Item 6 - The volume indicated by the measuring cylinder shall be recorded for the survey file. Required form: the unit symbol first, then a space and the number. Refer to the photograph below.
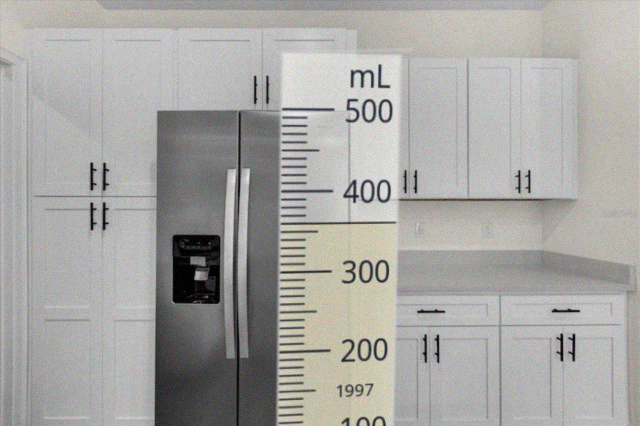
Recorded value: mL 360
